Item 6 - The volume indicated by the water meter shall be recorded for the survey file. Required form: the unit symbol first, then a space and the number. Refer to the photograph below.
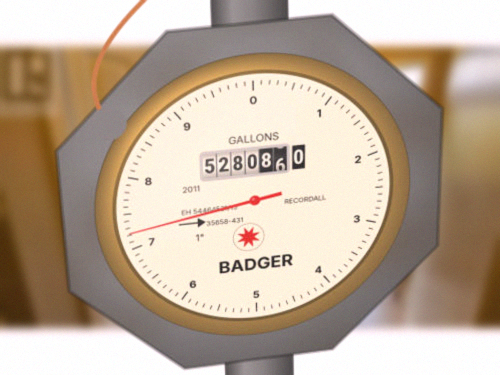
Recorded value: gal 5280857.2
